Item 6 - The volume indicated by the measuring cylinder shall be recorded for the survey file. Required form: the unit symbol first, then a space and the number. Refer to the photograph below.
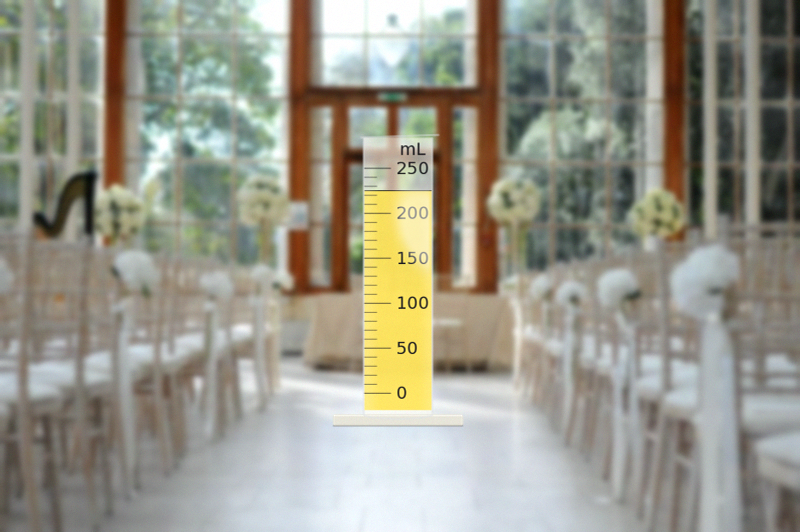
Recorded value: mL 225
